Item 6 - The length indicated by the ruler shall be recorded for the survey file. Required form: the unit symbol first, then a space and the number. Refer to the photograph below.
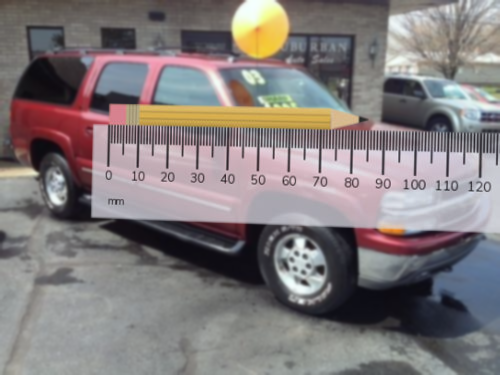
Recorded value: mm 85
